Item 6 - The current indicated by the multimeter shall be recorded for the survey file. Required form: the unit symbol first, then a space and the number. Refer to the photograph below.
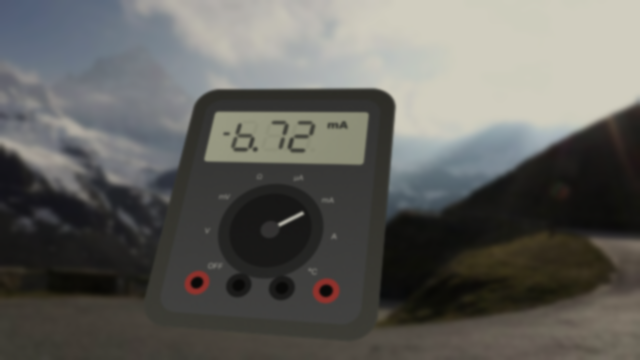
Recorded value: mA -6.72
